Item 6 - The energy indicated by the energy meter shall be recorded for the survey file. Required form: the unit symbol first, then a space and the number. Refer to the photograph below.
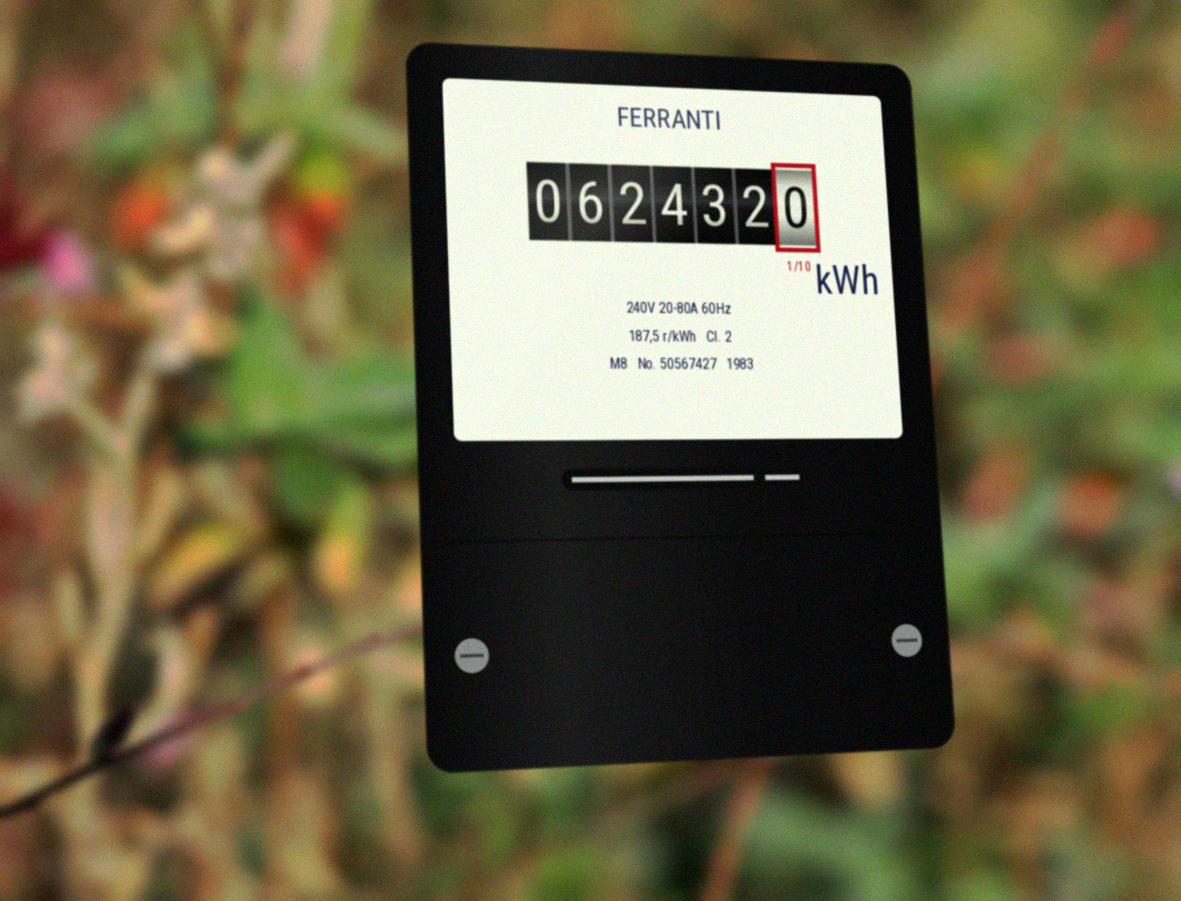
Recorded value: kWh 62432.0
